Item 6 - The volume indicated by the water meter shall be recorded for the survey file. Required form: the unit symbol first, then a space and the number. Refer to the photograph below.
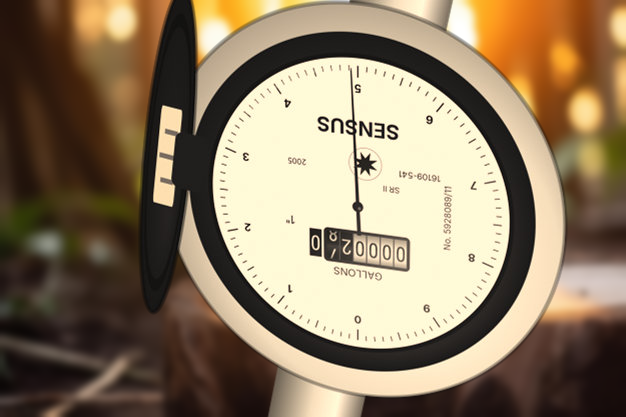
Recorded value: gal 274.9
